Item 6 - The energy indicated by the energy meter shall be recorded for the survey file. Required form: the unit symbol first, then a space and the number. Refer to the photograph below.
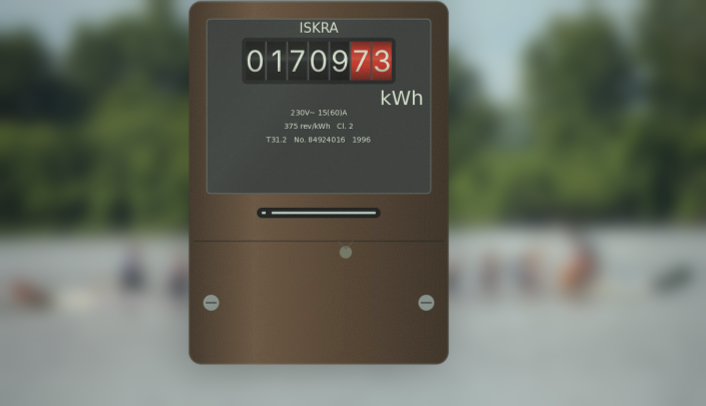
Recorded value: kWh 1709.73
